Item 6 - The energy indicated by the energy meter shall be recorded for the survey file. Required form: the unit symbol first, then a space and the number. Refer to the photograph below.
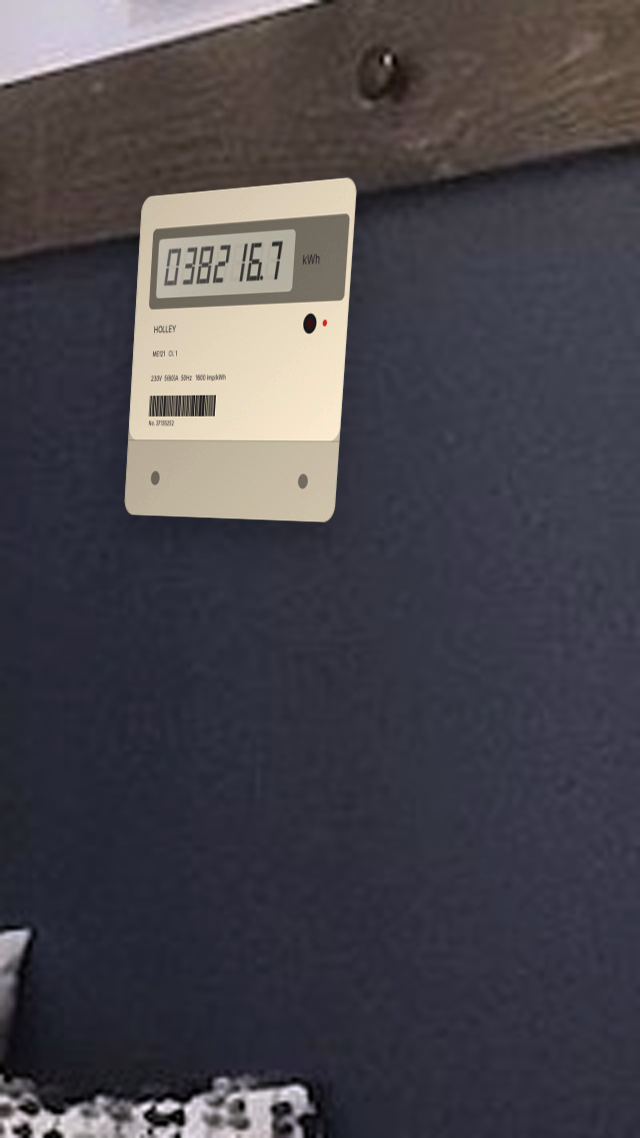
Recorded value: kWh 38216.7
